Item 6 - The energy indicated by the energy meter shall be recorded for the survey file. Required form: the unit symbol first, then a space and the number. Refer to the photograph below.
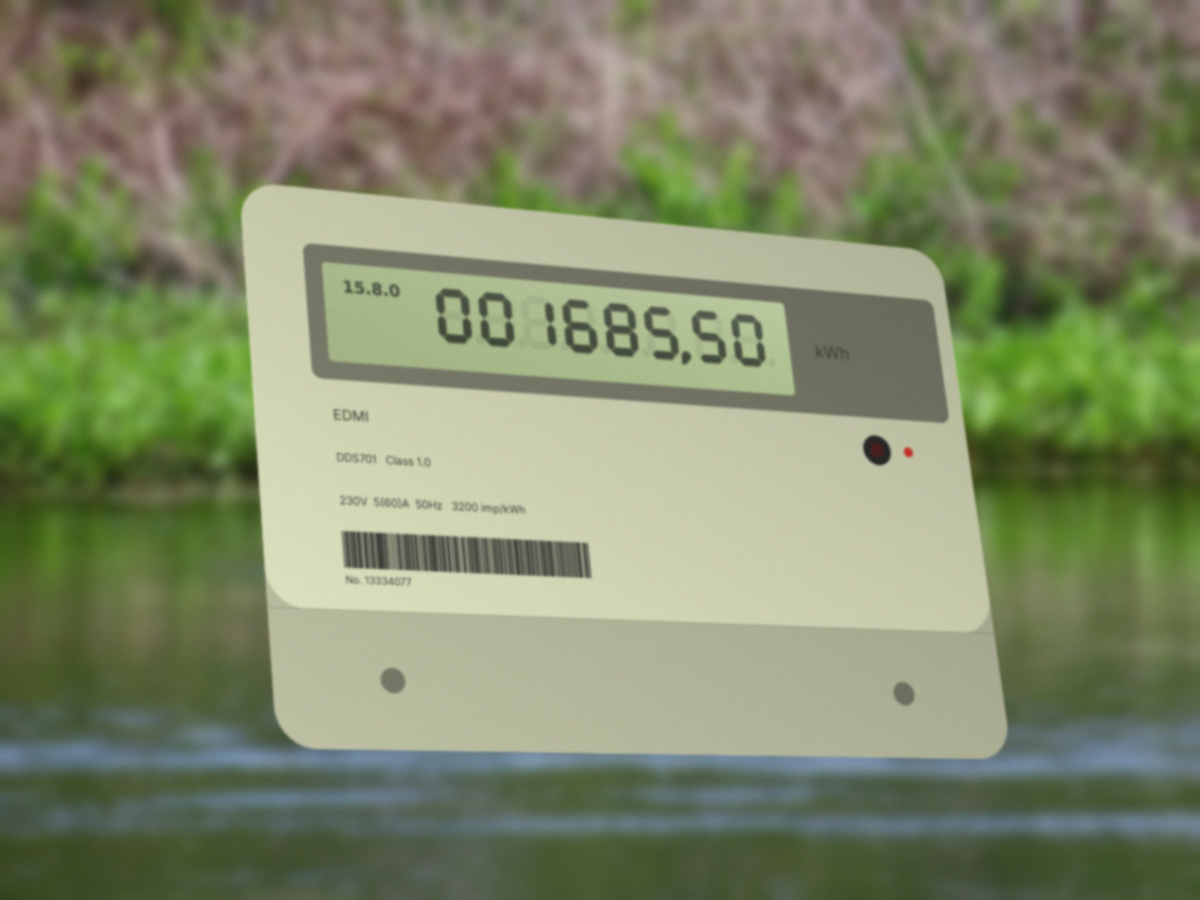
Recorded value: kWh 1685.50
